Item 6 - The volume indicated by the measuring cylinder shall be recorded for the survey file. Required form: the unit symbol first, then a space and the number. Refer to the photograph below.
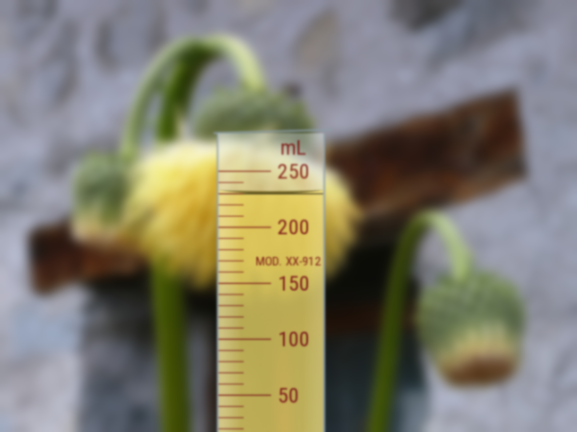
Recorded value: mL 230
